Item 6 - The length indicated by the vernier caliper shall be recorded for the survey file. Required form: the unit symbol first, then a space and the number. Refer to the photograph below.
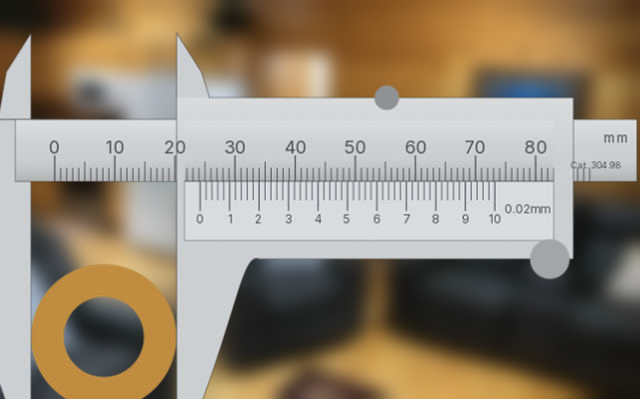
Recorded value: mm 24.2
